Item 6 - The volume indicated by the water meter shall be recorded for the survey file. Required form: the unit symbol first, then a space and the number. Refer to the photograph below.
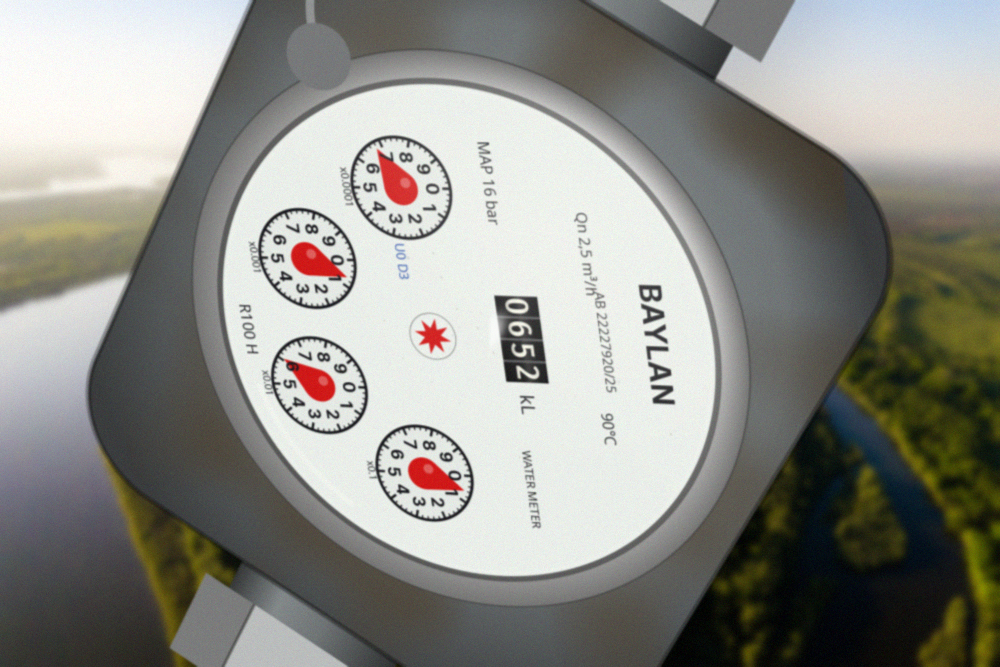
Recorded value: kL 652.0606
